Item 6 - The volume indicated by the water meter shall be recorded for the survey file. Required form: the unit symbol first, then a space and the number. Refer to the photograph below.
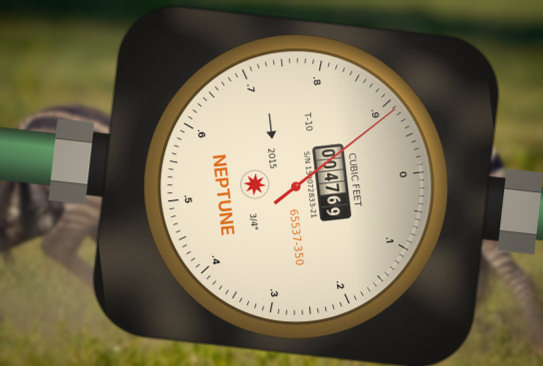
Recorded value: ft³ 4768.91
